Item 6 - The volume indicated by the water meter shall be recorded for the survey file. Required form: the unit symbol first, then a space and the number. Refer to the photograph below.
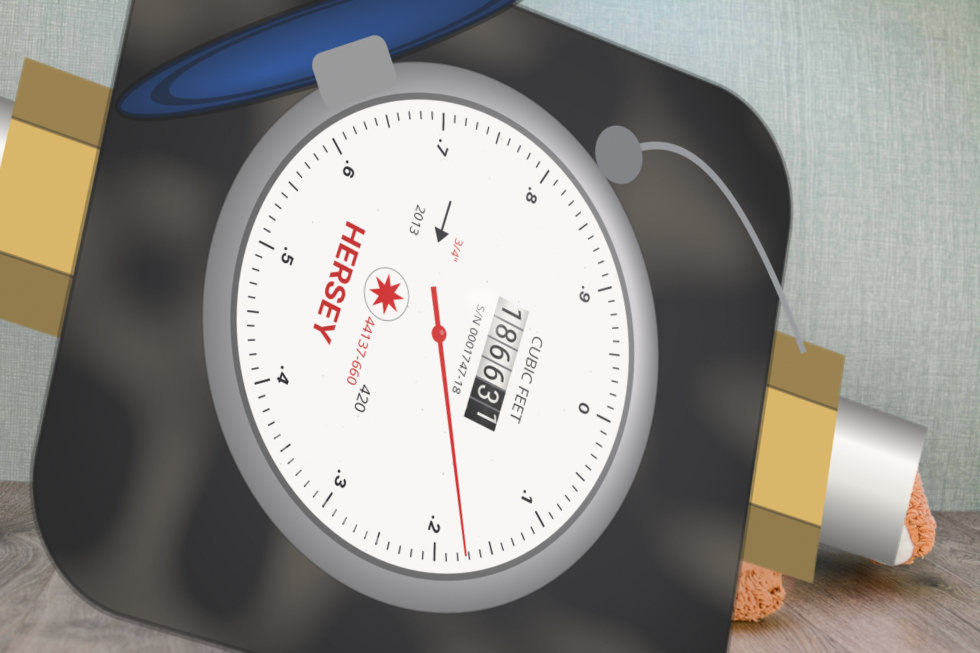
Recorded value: ft³ 186631.17
